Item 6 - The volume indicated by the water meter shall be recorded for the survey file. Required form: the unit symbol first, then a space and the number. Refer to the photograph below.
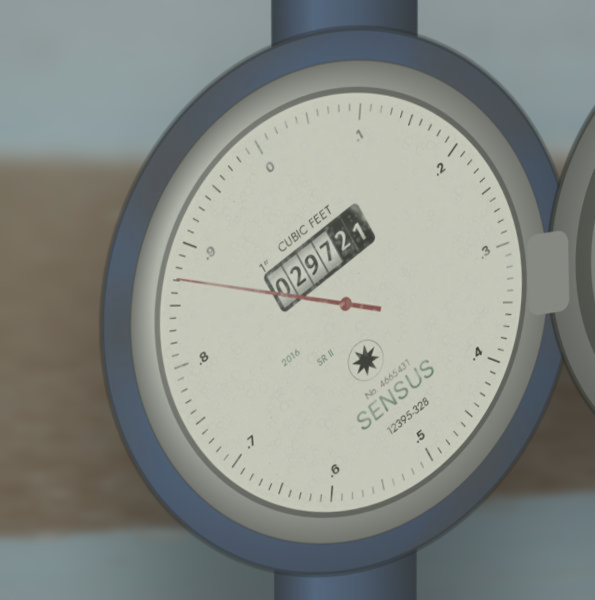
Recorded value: ft³ 29720.87
